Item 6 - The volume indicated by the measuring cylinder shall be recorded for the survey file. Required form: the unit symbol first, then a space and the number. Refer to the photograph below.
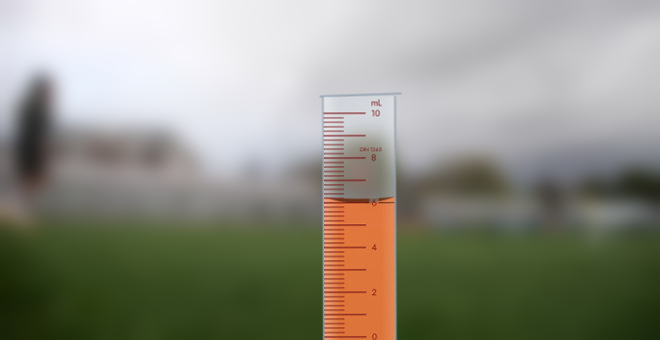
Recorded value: mL 6
